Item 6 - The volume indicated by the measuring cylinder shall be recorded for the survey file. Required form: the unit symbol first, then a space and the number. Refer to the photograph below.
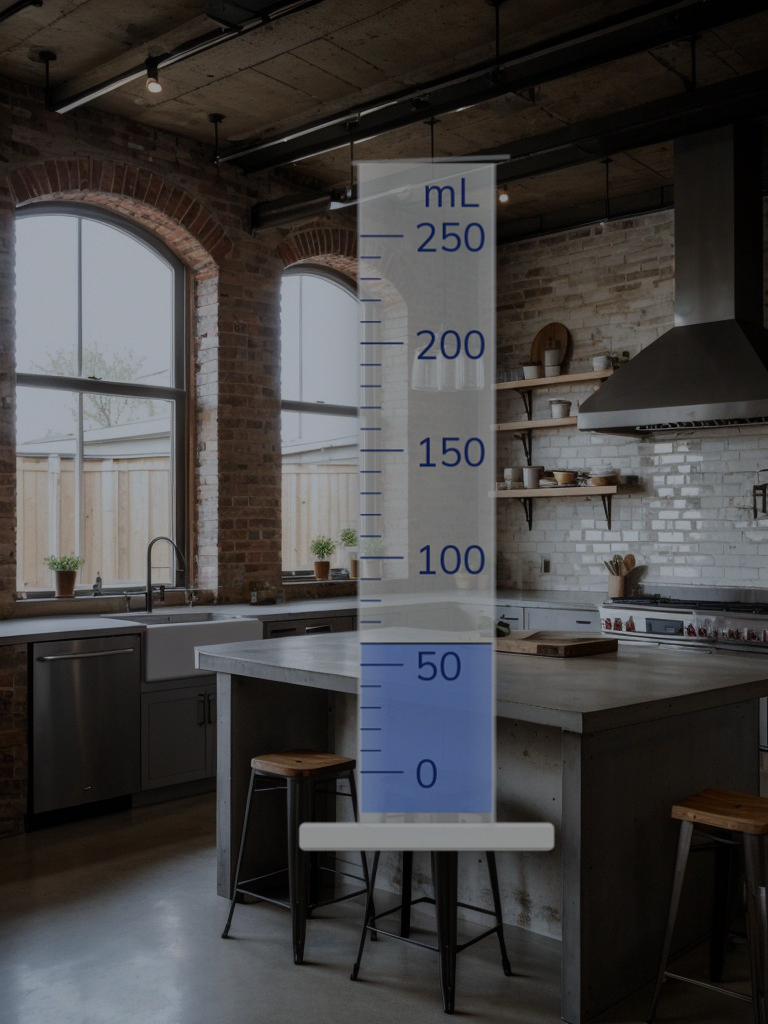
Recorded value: mL 60
